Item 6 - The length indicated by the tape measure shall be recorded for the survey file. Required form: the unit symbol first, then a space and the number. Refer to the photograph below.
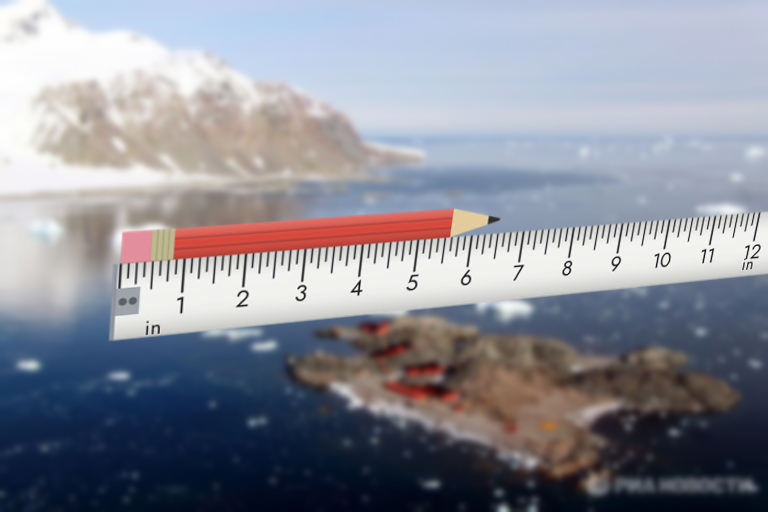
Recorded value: in 6.5
